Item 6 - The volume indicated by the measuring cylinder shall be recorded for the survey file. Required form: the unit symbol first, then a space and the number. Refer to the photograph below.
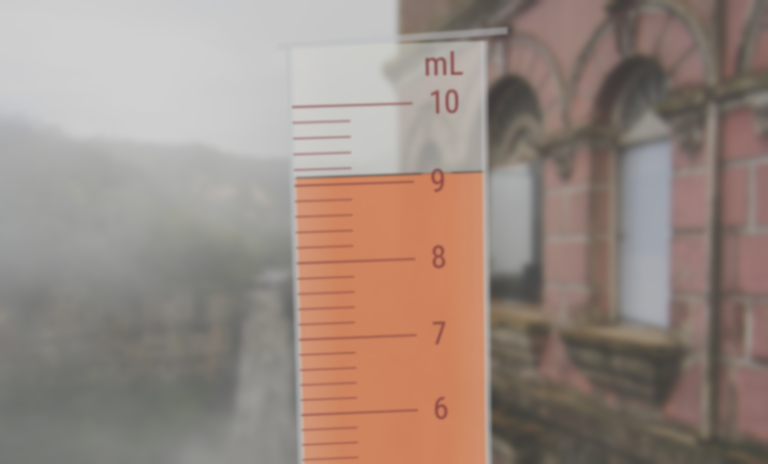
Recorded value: mL 9.1
